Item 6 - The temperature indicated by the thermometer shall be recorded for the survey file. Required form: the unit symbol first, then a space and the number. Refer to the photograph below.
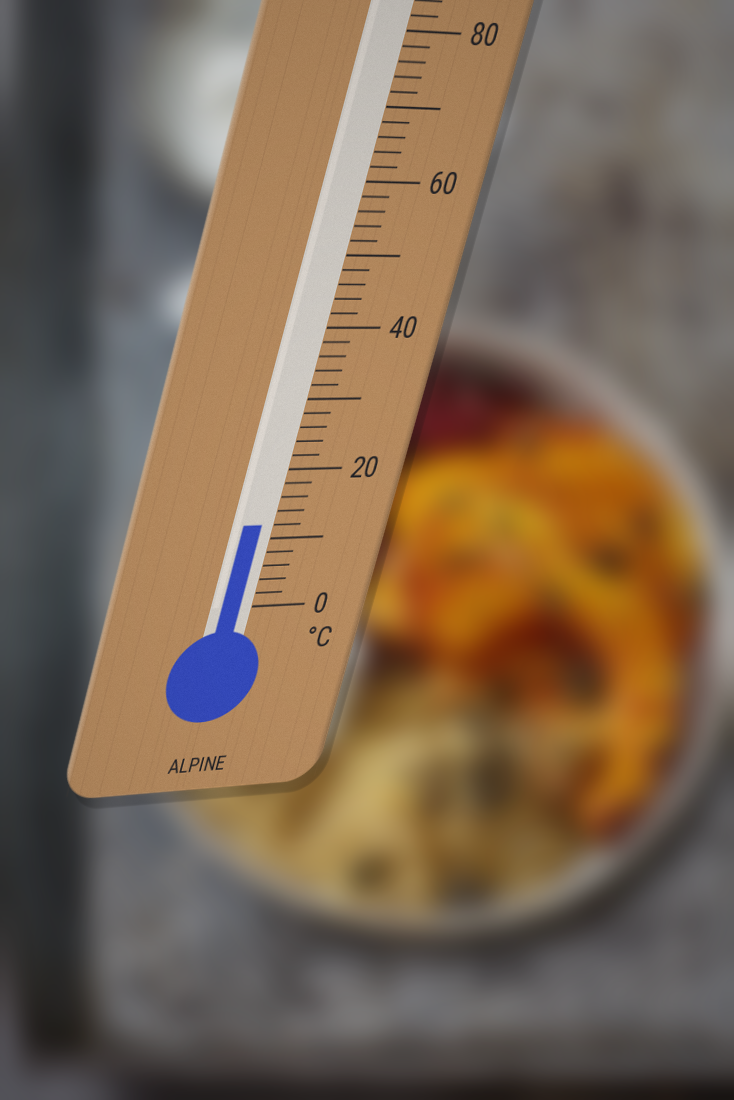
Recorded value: °C 12
